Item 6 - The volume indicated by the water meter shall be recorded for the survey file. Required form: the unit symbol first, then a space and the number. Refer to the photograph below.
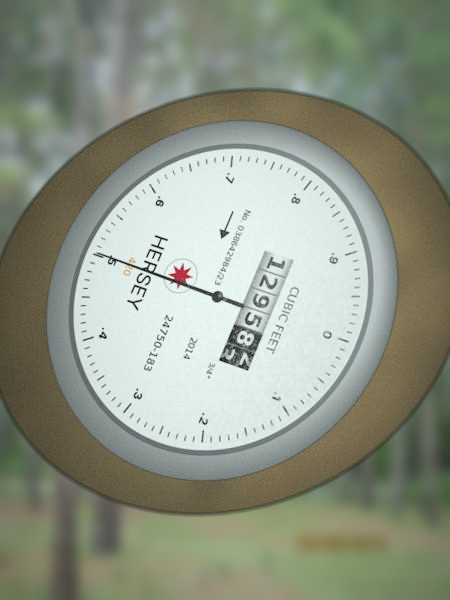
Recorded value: ft³ 129582.50
